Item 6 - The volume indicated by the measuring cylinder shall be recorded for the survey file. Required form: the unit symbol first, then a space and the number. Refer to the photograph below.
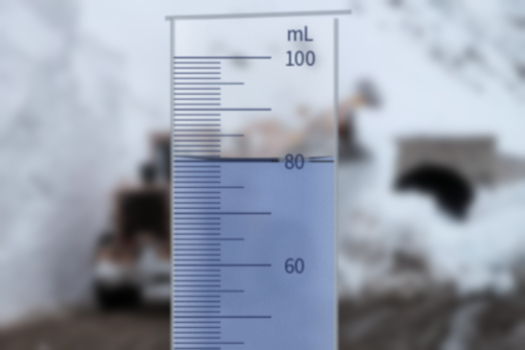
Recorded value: mL 80
